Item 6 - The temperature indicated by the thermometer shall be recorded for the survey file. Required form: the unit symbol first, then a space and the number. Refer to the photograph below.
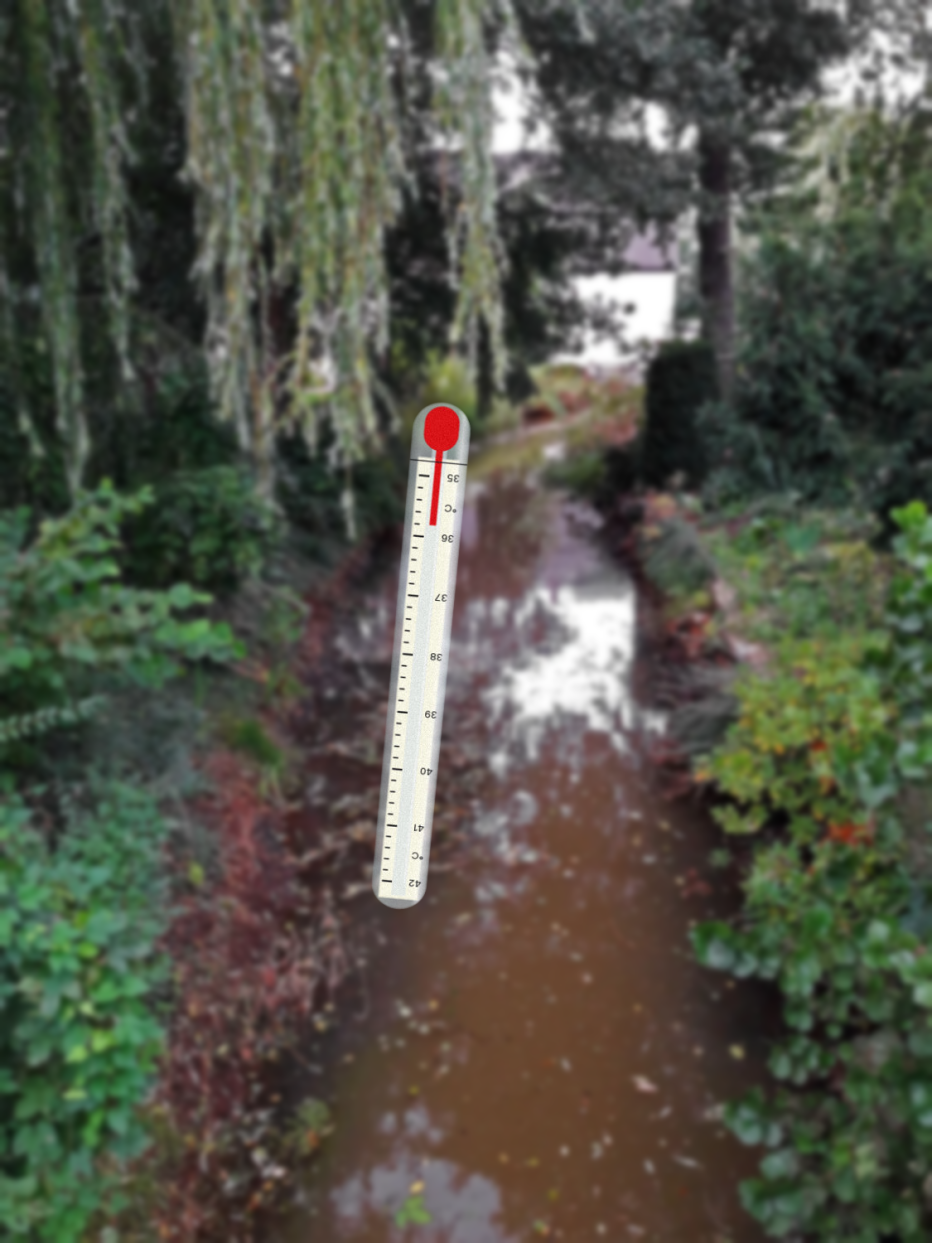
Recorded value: °C 35.8
